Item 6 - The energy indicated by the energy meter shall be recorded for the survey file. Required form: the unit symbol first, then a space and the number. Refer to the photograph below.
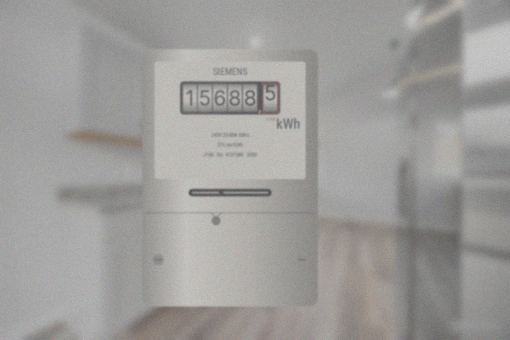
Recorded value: kWh 15688.5
